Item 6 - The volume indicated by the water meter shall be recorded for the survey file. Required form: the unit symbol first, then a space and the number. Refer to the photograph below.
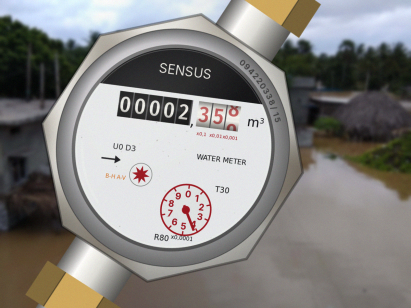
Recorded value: m³ 2.3584
